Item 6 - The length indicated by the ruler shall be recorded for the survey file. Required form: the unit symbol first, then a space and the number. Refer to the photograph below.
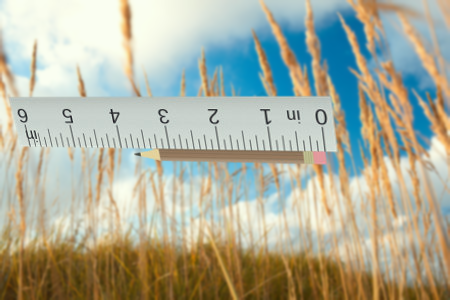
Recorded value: in 3.75
